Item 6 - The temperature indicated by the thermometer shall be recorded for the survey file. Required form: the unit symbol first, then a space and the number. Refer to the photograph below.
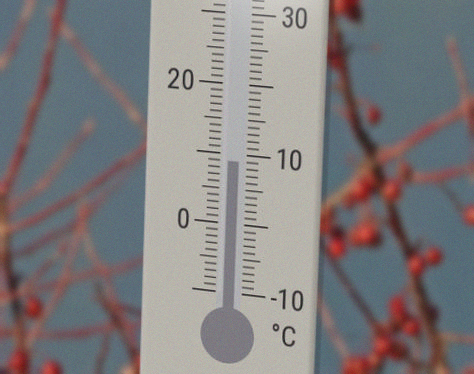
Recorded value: °C 9
